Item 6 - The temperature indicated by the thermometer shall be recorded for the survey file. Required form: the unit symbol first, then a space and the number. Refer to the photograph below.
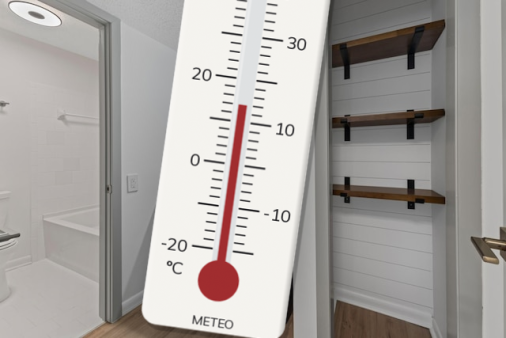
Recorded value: °C 14
